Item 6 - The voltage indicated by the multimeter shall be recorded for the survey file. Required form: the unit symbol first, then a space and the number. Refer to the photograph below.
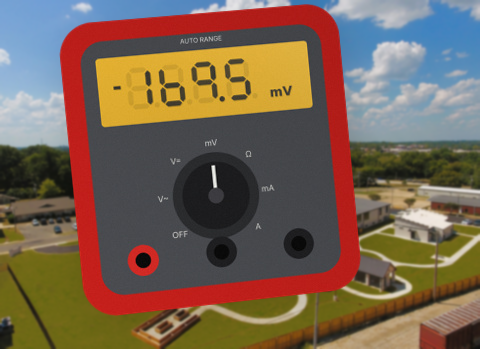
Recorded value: mV -169.5
